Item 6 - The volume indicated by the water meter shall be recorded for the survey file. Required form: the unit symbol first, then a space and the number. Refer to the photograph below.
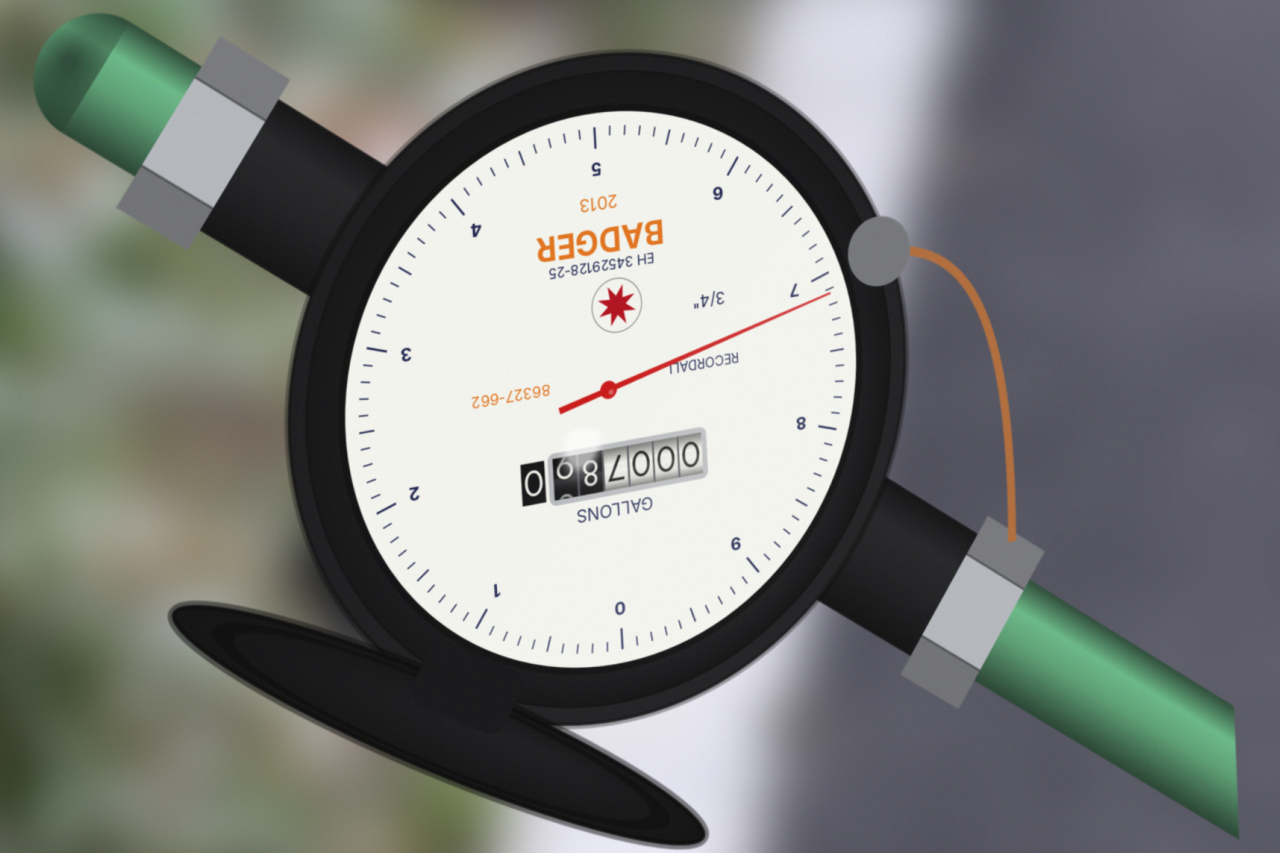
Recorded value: gal 7887.1
